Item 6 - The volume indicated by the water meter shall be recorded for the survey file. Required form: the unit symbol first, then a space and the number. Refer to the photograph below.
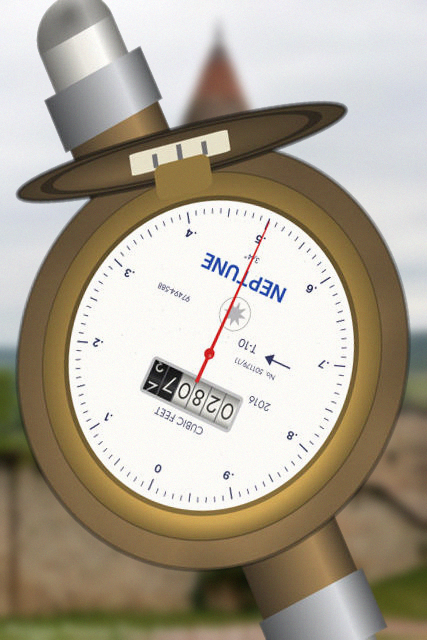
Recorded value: ft³ 28072.50
